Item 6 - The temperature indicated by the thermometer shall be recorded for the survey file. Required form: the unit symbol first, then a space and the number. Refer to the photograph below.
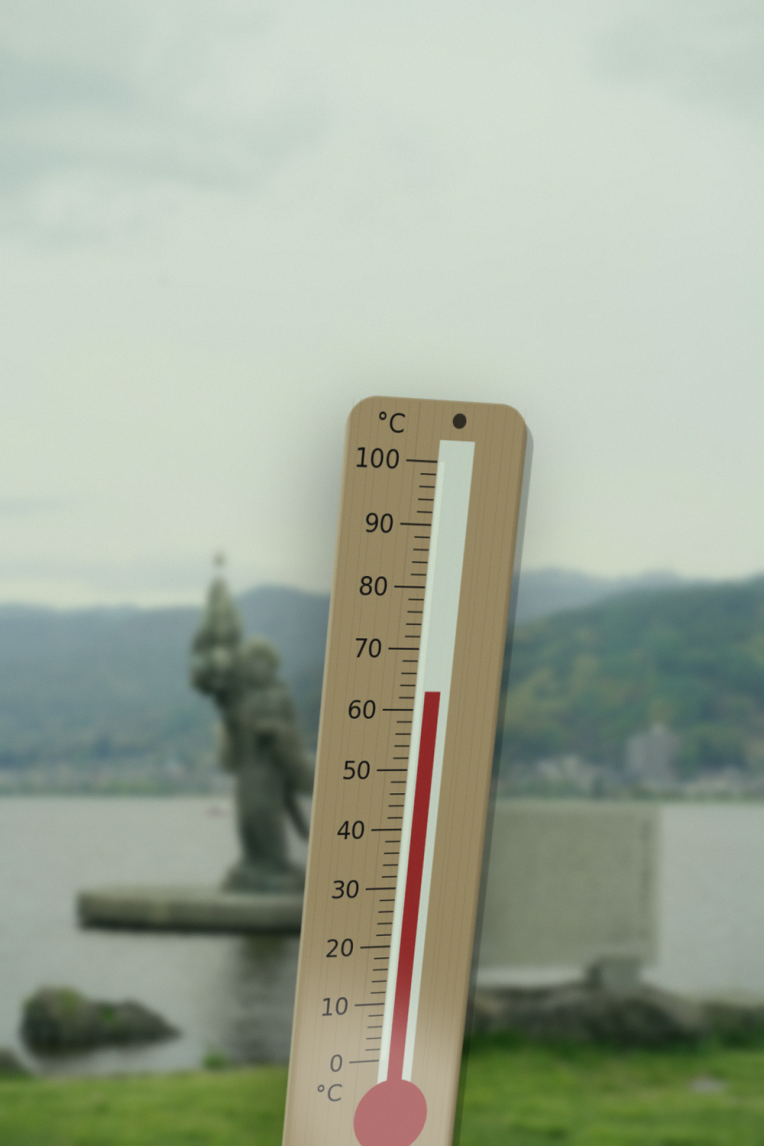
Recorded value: °C 63
